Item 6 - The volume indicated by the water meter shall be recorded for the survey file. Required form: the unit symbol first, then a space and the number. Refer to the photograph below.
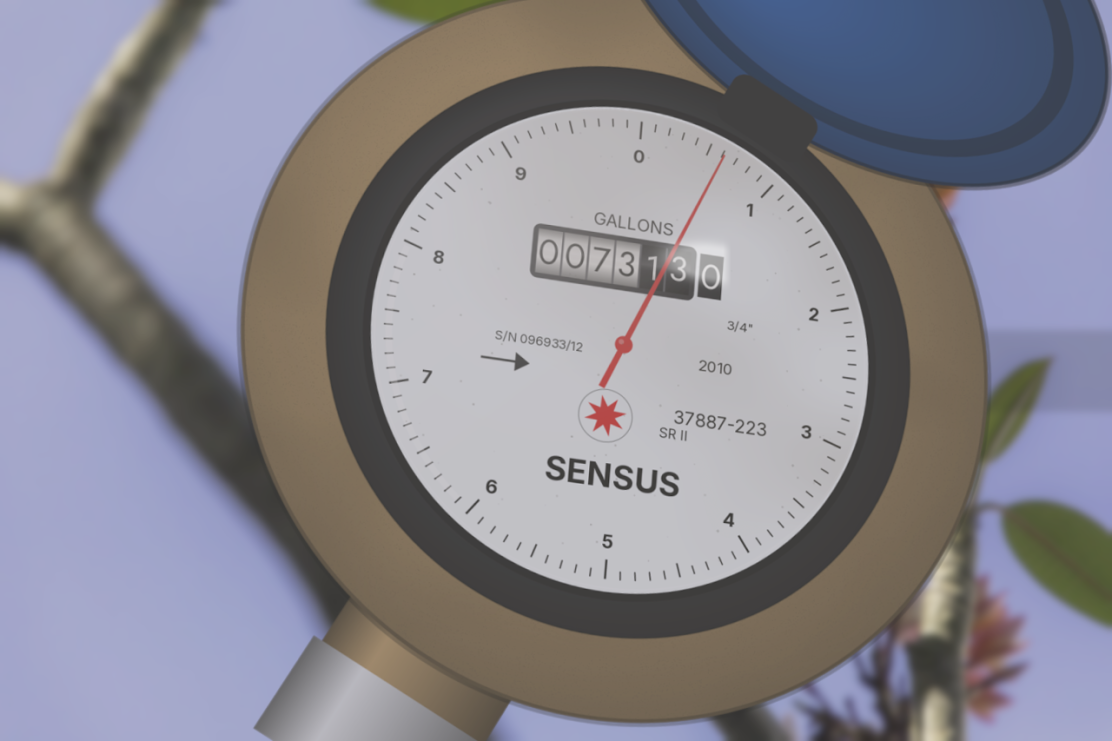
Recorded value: gal 73130.6
